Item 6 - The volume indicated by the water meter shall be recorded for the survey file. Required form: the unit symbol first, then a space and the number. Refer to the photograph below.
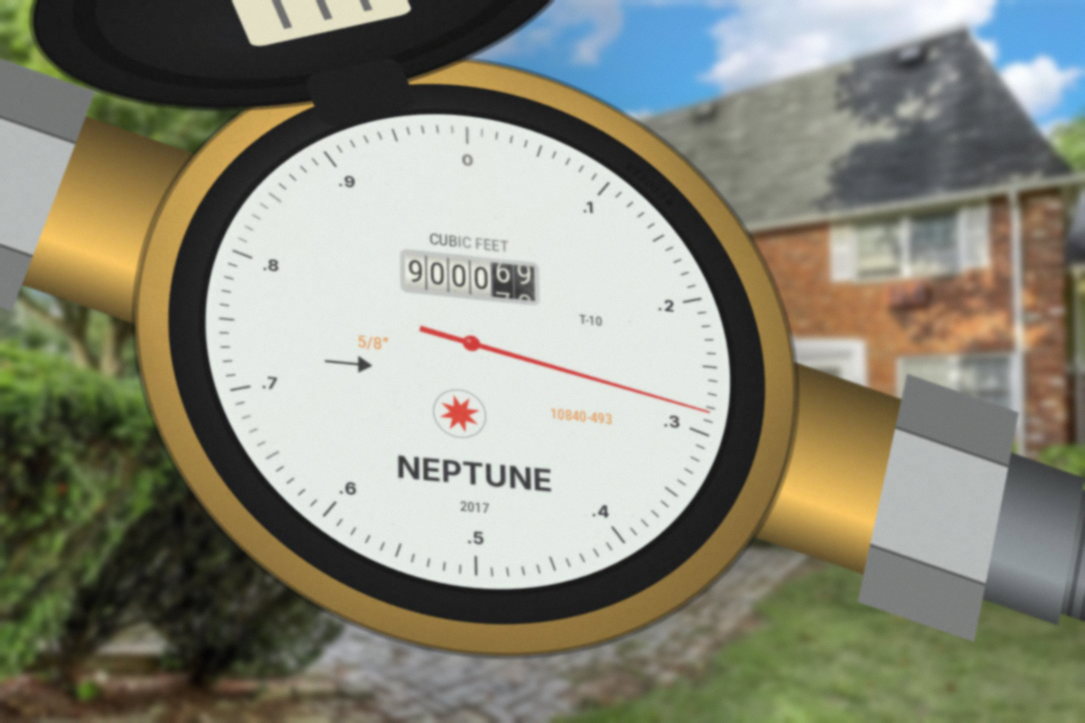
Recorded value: ft³ 900069.28
